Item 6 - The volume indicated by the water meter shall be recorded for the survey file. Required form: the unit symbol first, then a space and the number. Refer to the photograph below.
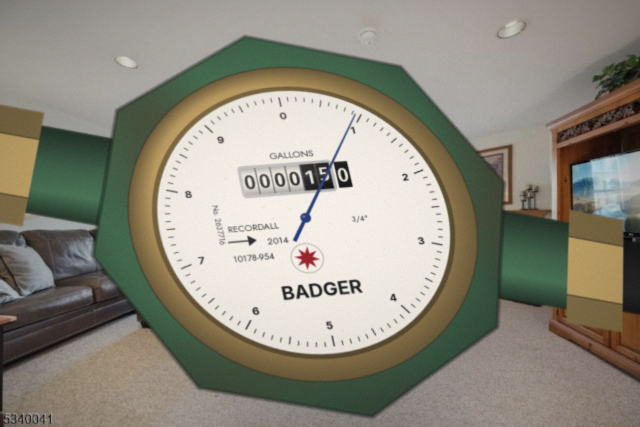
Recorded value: gal 150.9
